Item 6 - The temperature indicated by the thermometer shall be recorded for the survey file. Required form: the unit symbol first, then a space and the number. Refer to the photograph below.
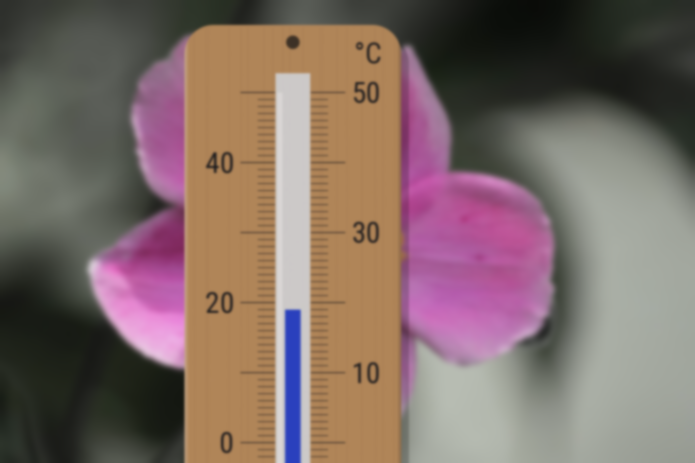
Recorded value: °C 19
